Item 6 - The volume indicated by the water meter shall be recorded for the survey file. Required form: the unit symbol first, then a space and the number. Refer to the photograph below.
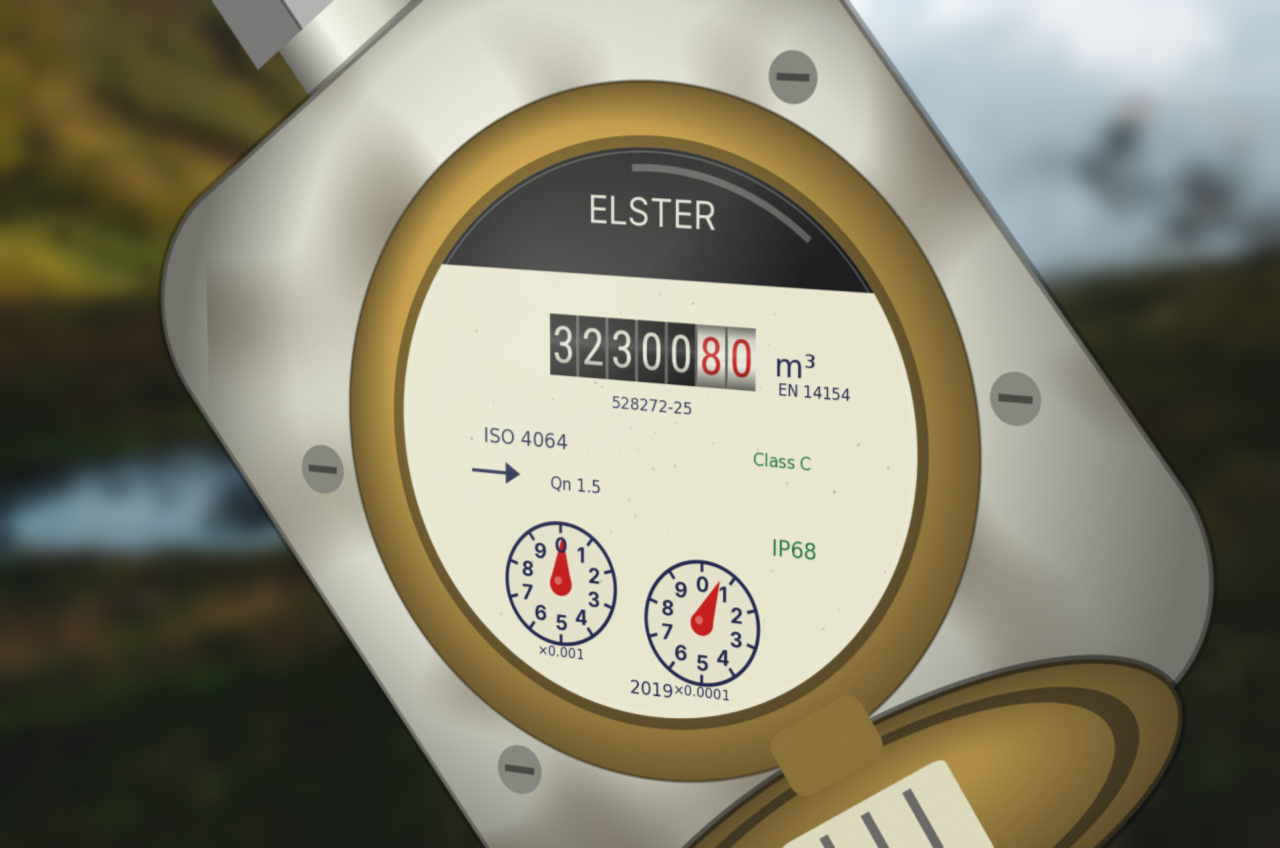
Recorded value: m³ 32300.8000
